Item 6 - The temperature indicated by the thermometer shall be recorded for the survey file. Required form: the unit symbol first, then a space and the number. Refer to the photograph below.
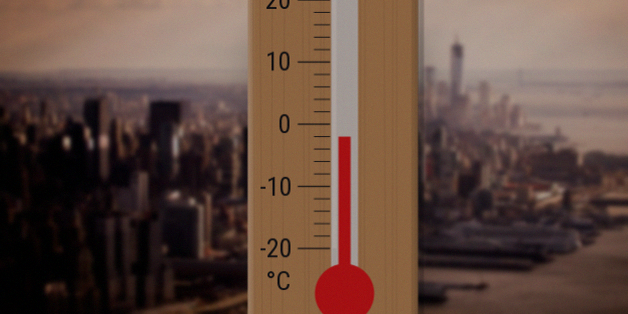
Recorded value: °C -2
